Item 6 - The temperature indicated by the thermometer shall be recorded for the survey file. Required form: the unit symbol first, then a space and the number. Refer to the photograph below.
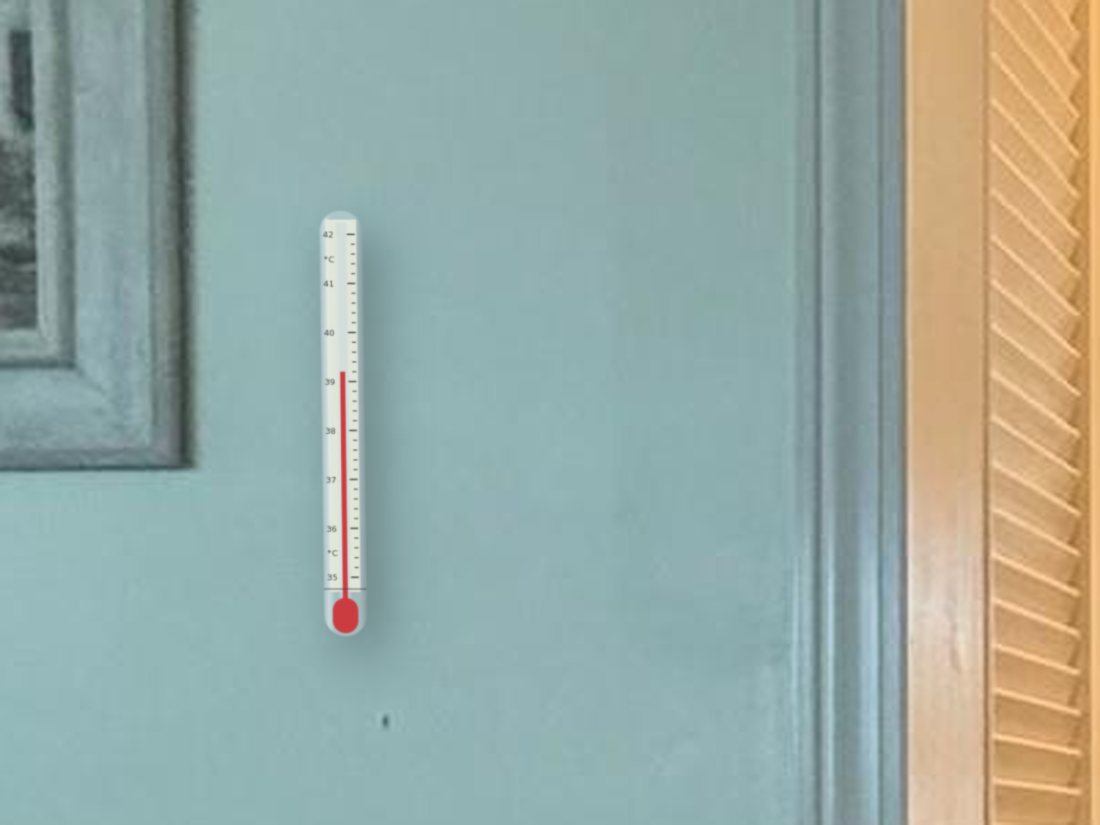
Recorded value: °C 39.2
